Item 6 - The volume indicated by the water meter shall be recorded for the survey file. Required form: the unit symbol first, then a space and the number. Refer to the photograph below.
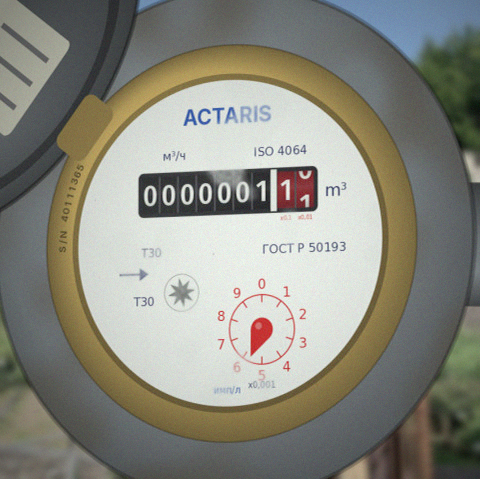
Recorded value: m³ 1.105
